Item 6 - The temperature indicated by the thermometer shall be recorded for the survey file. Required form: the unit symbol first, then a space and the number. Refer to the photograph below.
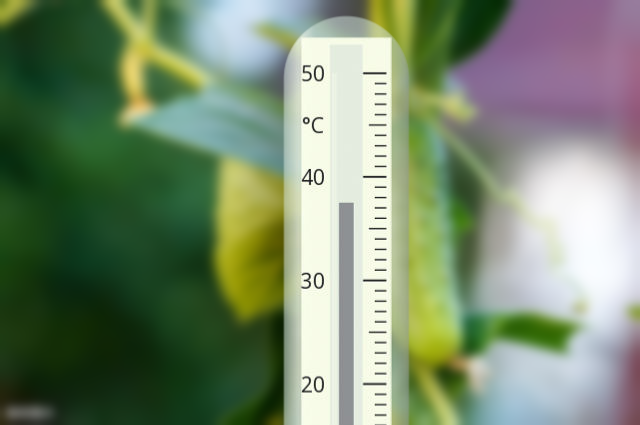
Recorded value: °C 37.5
